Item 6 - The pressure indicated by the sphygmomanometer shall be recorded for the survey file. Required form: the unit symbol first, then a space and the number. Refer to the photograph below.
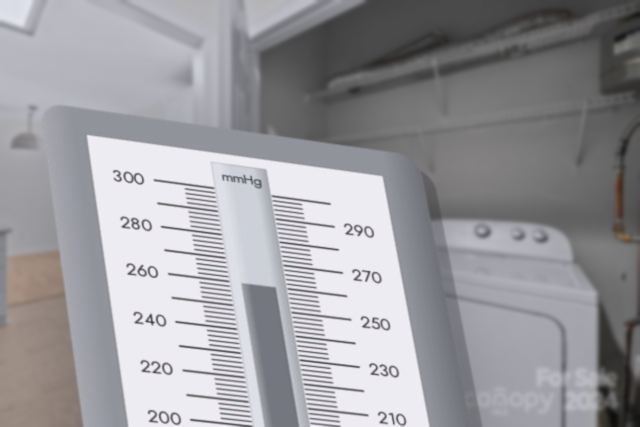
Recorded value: mmHg 260
